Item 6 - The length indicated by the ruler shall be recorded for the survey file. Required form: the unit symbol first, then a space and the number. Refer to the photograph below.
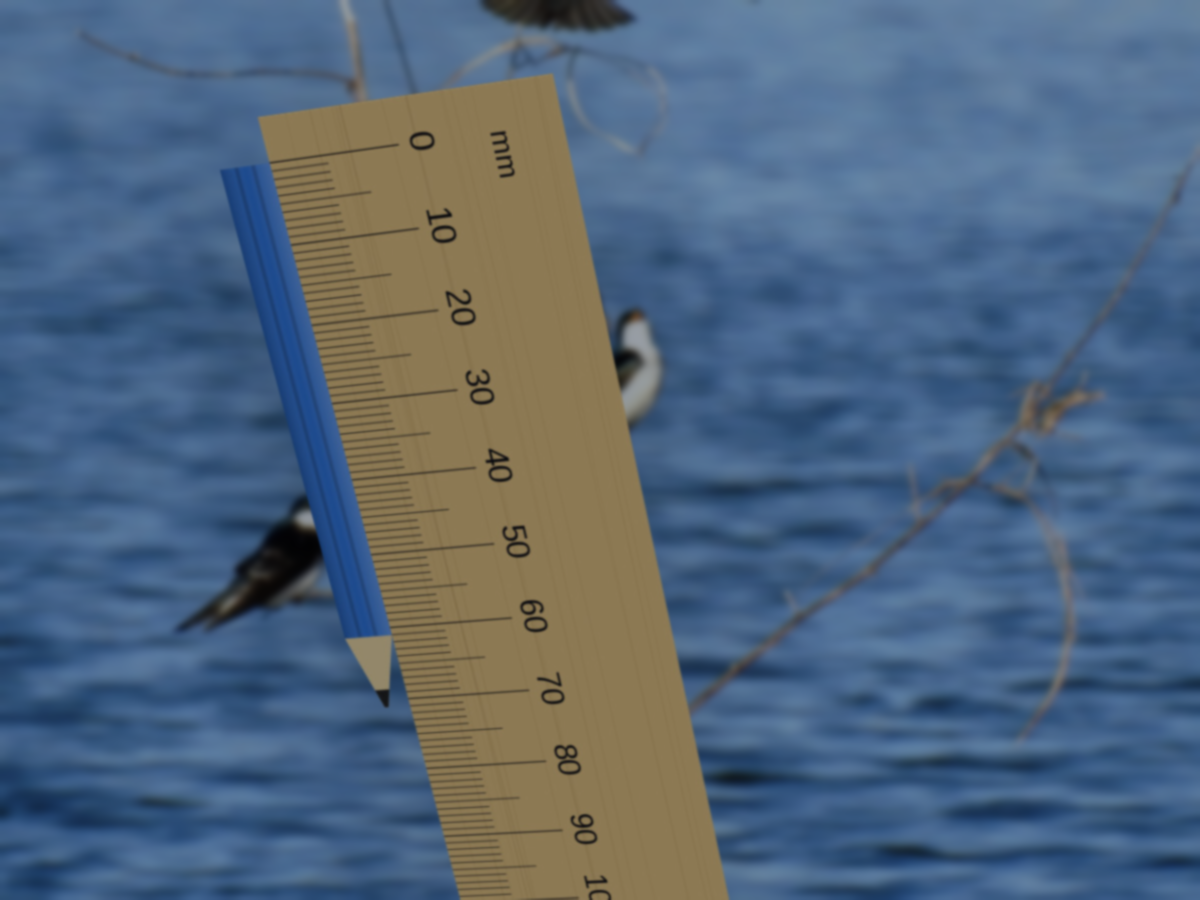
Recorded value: mm 71
